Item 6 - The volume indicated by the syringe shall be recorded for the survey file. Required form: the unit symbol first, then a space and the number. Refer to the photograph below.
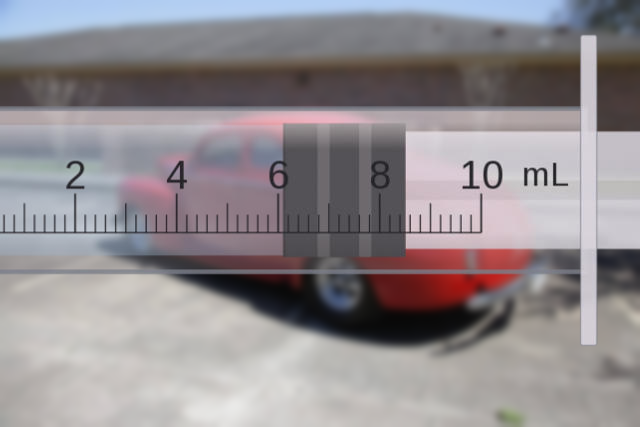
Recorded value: mL 6.1
